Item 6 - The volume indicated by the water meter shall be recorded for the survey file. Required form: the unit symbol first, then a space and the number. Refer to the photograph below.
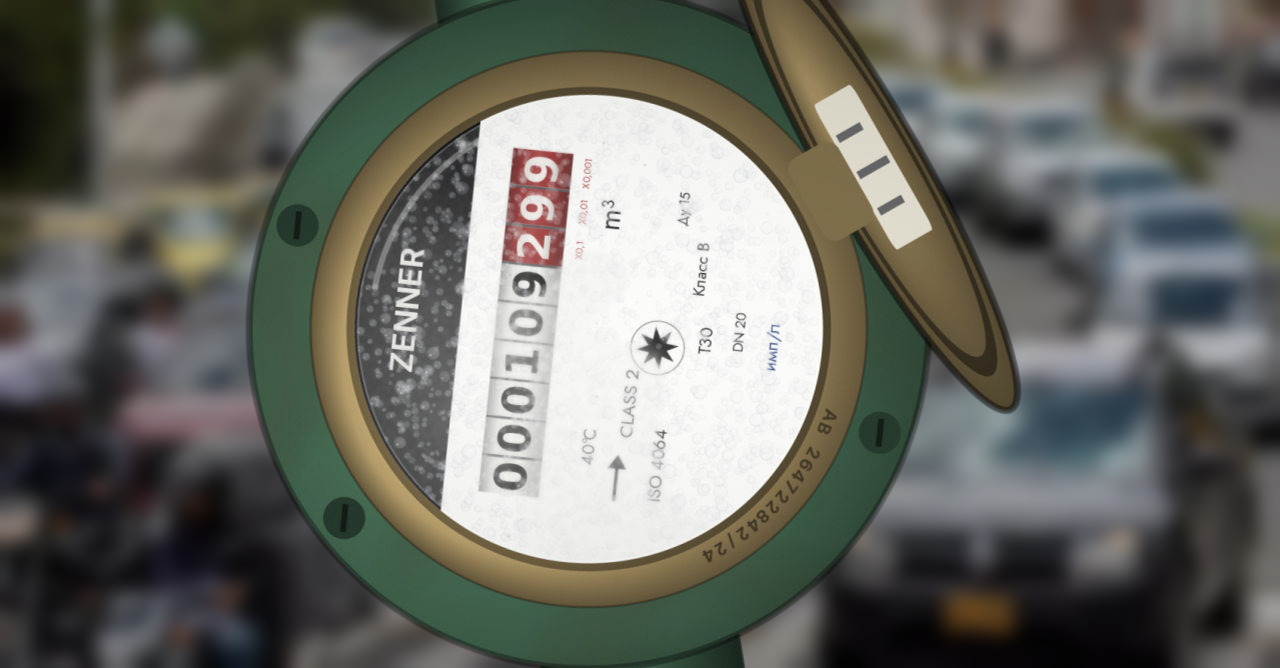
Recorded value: m³ 109.299
